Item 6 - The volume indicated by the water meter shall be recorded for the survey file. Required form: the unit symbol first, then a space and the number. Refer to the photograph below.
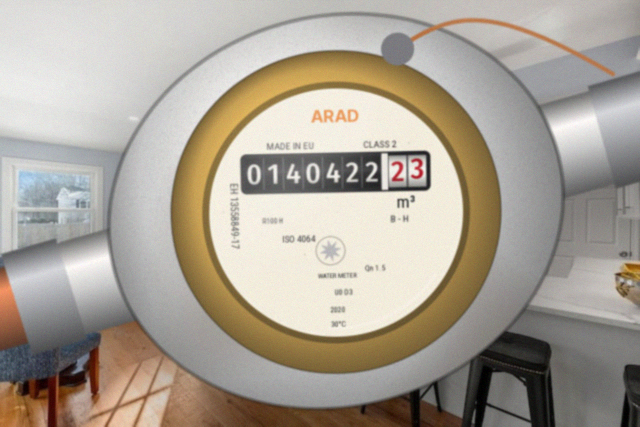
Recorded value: m³ 140422.23
